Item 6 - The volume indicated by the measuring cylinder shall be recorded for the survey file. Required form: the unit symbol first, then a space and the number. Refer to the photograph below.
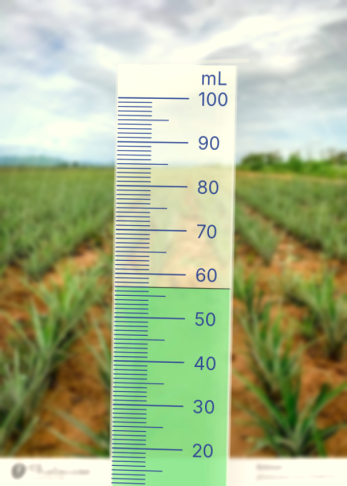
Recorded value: mL 57
